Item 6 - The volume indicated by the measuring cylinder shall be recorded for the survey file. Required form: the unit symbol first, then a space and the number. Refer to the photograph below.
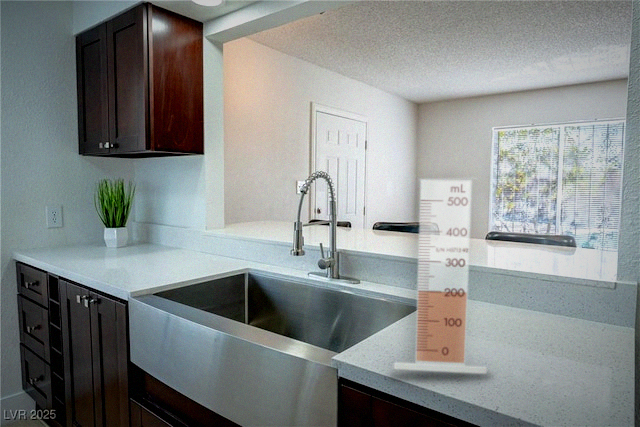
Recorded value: mL 200
